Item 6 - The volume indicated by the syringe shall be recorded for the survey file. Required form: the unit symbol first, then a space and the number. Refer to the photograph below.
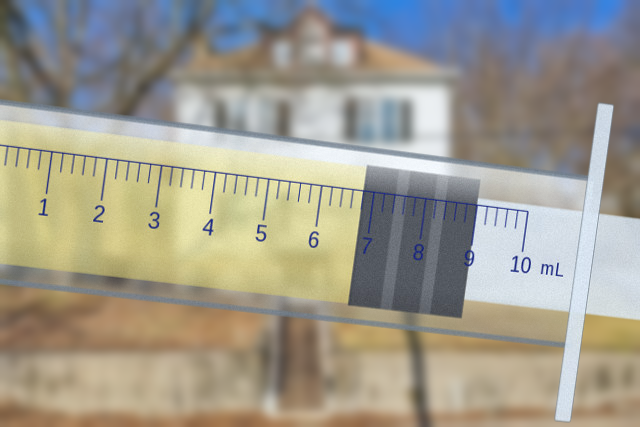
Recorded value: mL 6.8
